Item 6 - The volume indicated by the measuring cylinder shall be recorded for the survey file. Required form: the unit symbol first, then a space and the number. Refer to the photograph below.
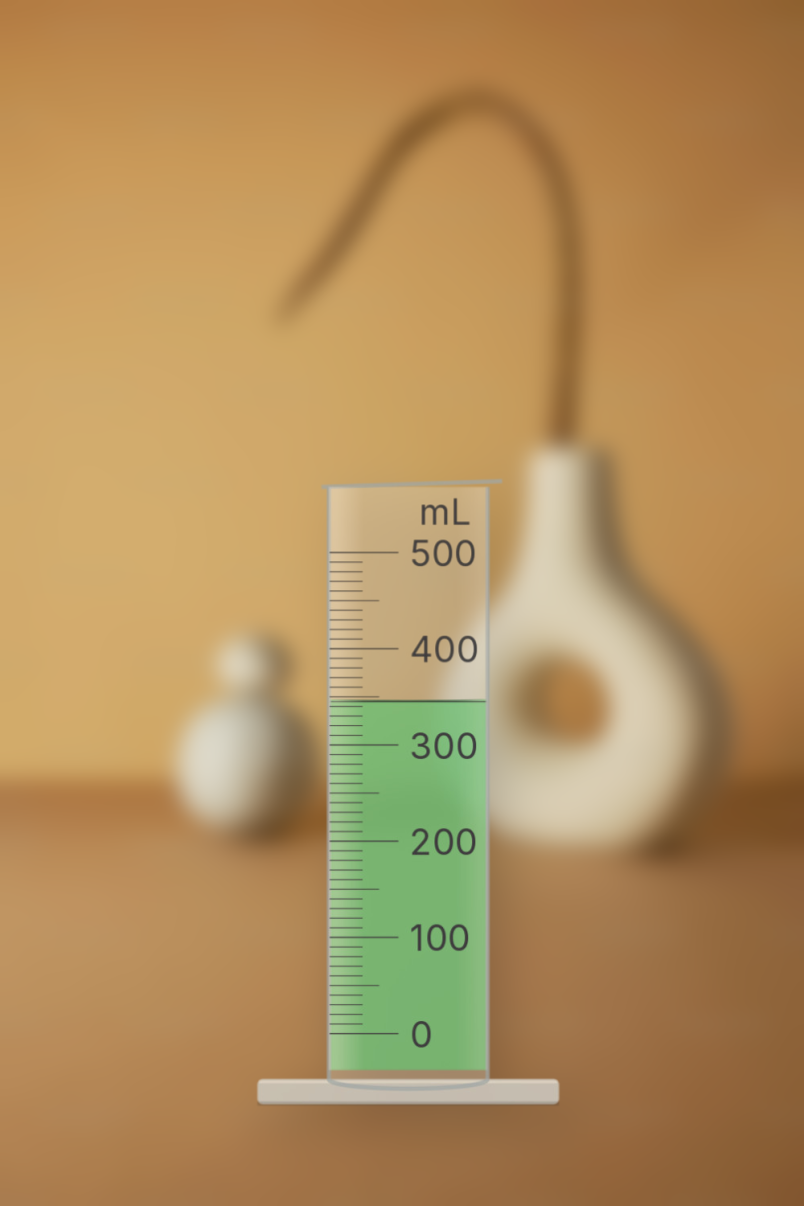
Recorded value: mL 345
